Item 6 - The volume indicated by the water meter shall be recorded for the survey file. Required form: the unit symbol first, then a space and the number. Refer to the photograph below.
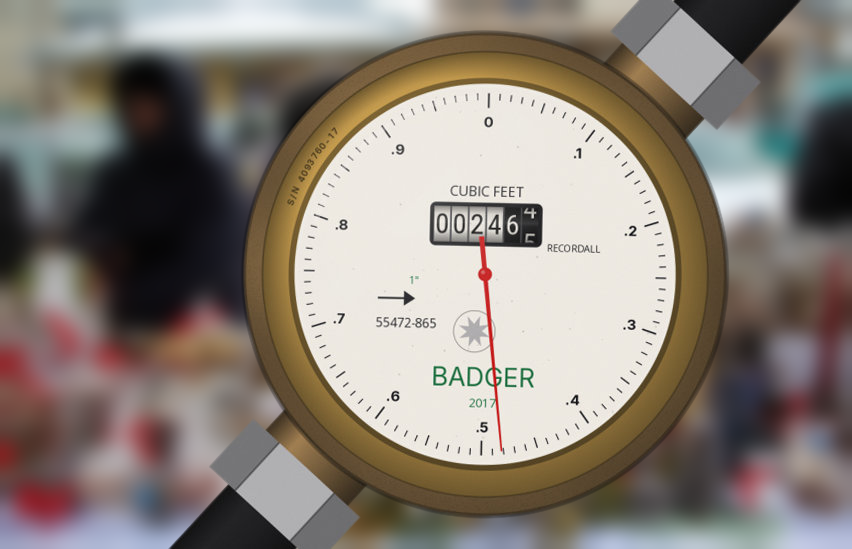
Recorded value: ft³ 2464.48
